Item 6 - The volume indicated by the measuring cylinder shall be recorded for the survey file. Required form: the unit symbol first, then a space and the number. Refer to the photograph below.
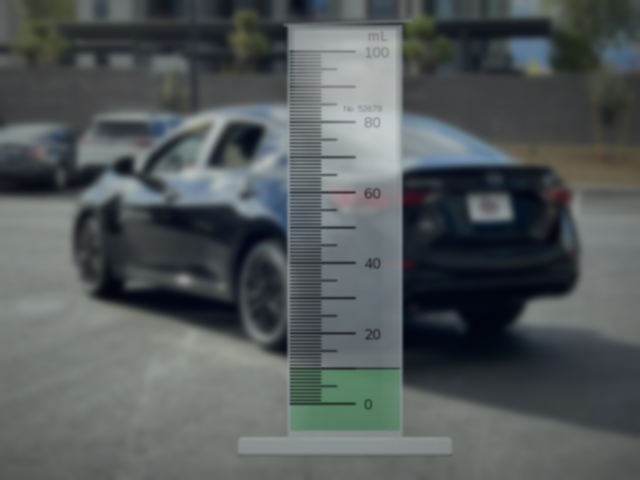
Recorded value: mL 10
